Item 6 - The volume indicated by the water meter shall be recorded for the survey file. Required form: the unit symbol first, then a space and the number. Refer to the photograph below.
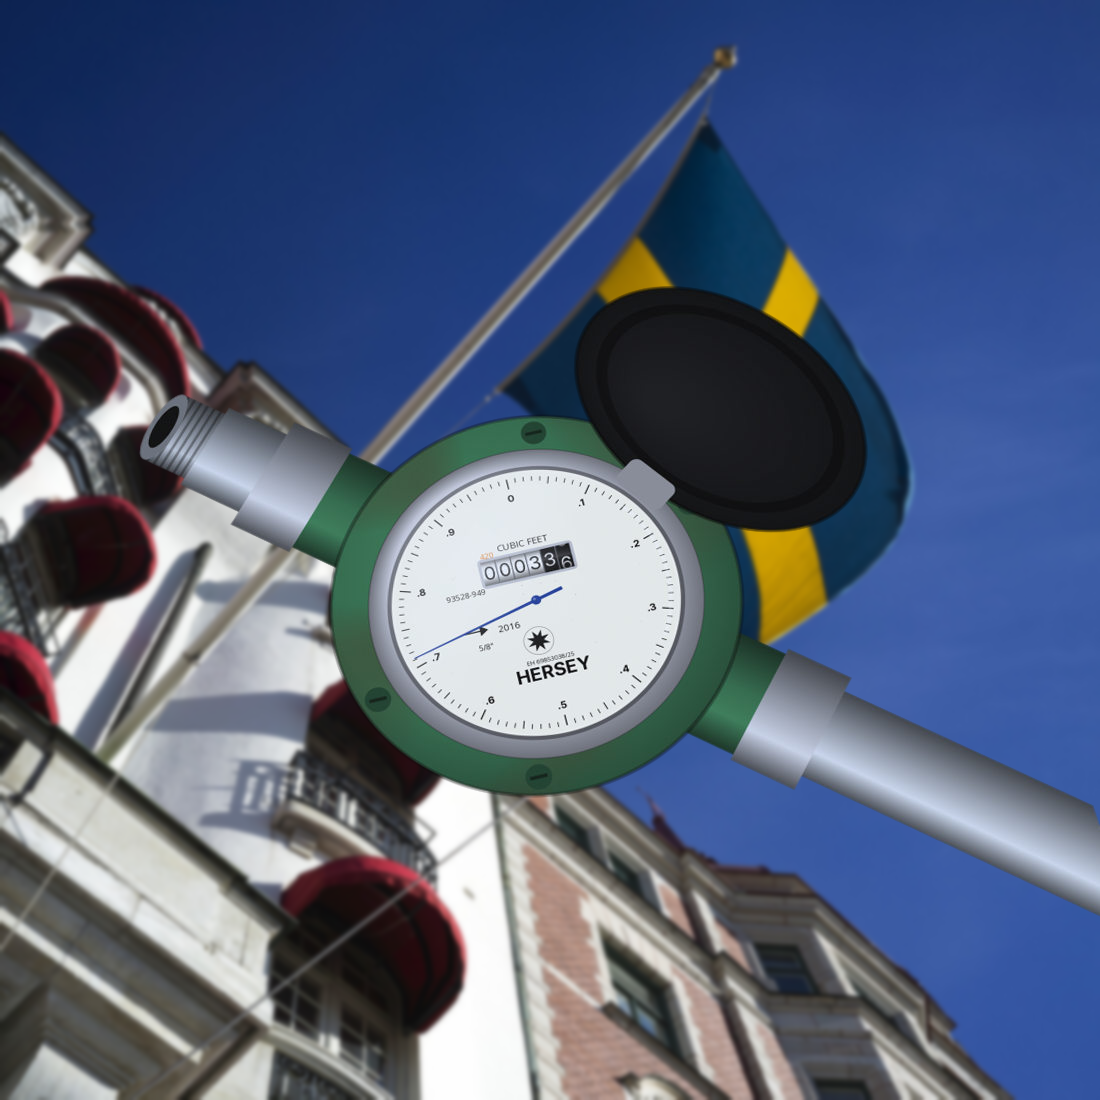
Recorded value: ft³ 335.71
